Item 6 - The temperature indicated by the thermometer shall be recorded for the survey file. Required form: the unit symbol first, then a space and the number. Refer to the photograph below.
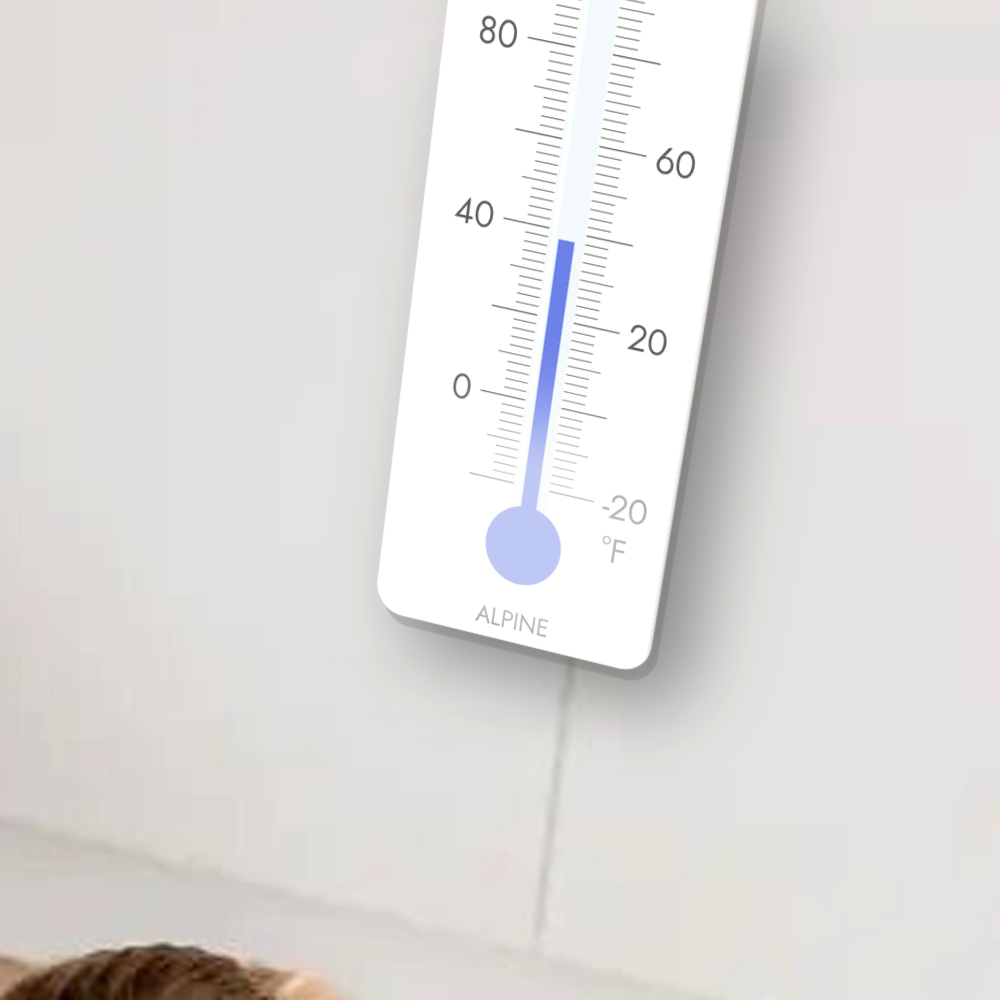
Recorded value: °F 38
